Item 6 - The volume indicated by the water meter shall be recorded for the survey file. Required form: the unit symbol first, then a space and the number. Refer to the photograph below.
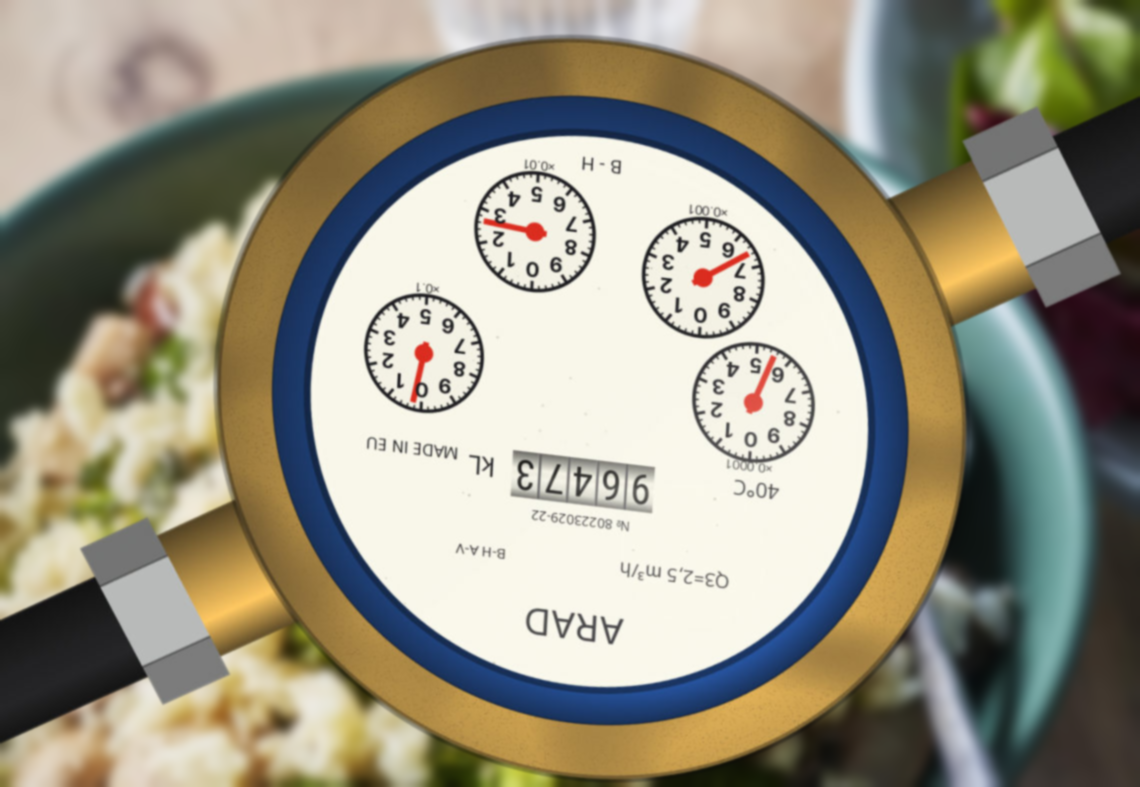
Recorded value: kL 96473.0265
